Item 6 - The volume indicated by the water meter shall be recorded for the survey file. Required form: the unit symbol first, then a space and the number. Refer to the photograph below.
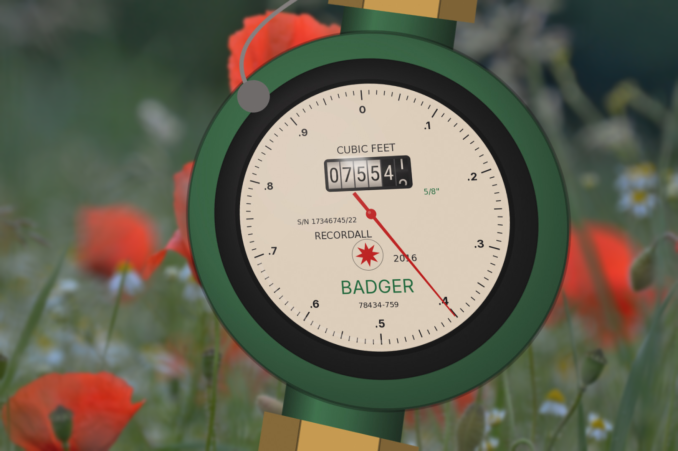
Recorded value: ft³ 75541.40
